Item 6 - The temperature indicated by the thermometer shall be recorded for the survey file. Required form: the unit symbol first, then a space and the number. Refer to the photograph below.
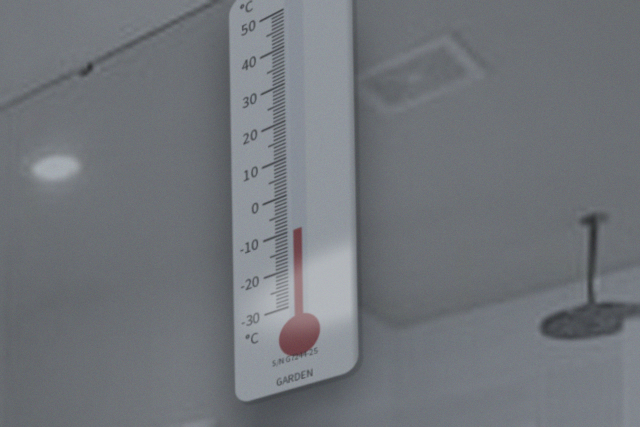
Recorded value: °C -10
